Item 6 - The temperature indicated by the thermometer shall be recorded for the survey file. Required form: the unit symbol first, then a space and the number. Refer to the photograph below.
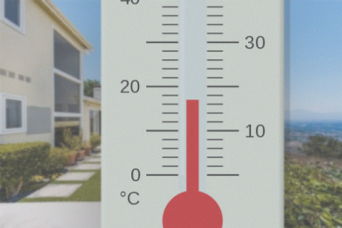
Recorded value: °C 17
